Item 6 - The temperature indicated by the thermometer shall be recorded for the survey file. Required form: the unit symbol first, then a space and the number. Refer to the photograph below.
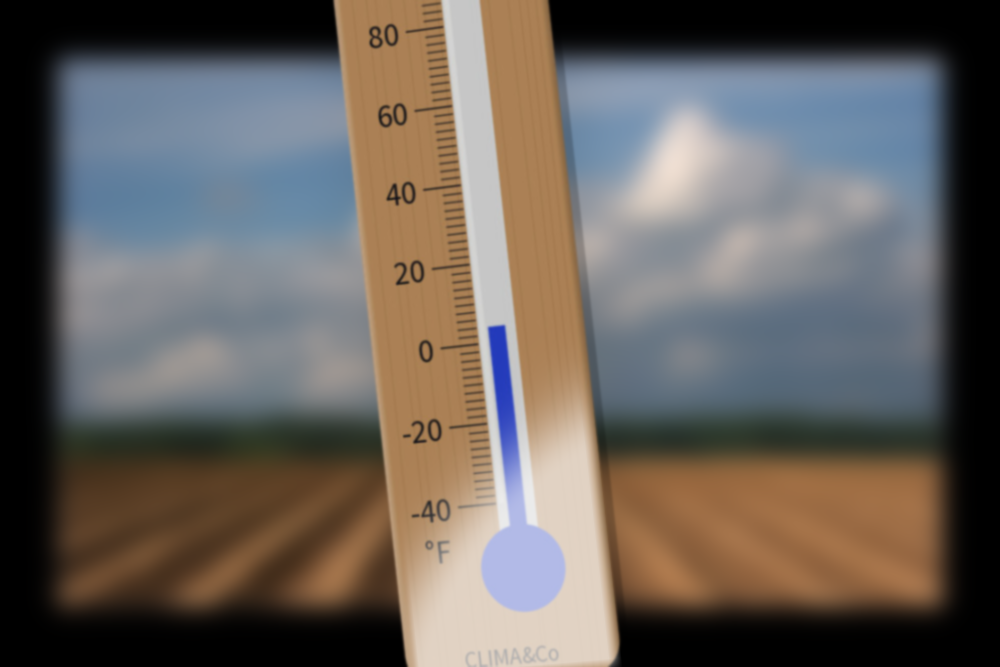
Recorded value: °F 4
